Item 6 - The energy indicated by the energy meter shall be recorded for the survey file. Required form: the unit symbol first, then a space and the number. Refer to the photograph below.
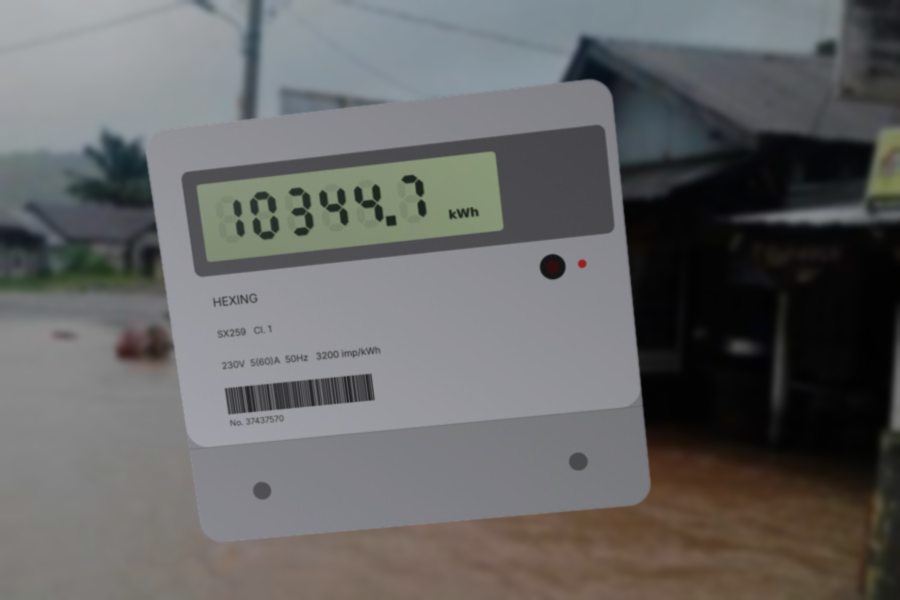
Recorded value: kWh 10344.7
